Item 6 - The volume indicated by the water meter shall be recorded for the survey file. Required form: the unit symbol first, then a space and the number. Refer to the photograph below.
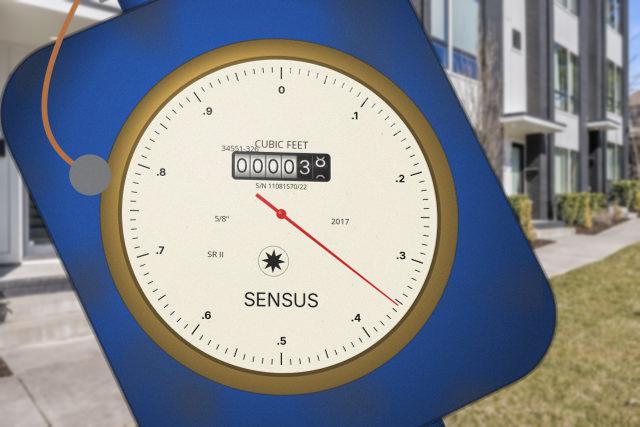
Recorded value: ft³ 38.35
